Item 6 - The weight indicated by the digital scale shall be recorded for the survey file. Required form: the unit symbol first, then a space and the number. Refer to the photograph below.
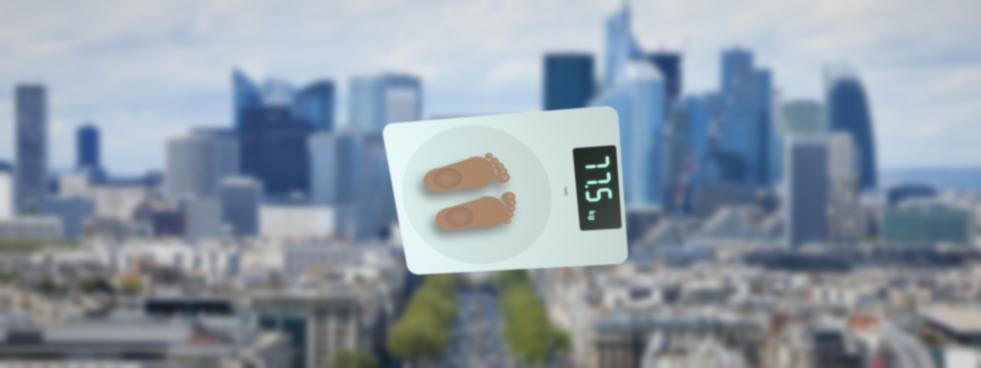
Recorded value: kg 77.5
